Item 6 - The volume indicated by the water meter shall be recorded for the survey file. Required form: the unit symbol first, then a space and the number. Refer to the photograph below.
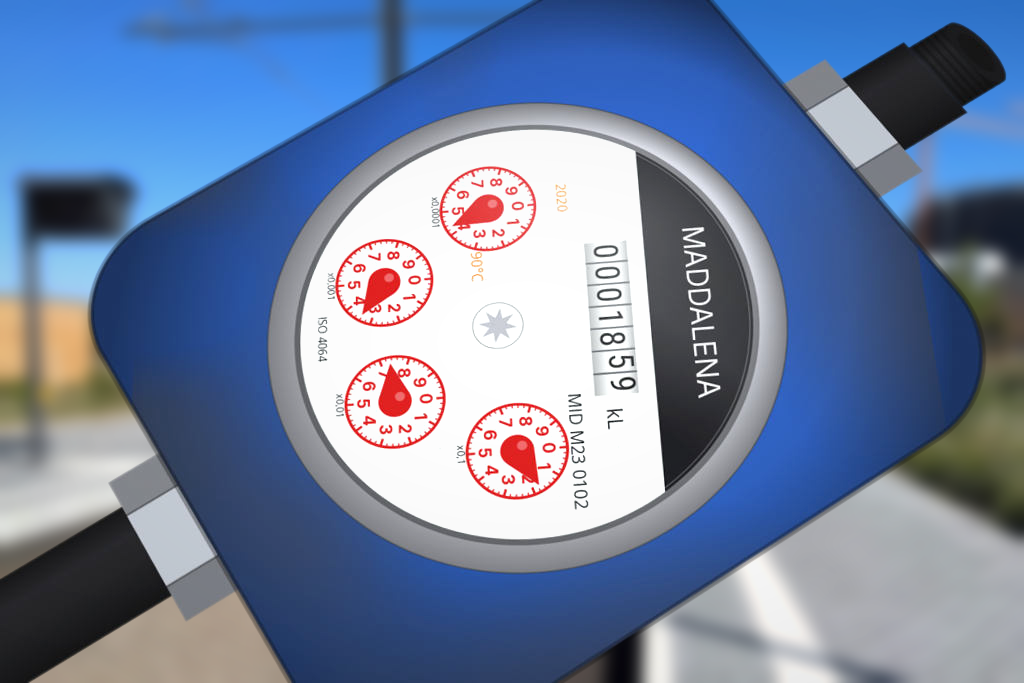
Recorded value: kL 1859.1734
